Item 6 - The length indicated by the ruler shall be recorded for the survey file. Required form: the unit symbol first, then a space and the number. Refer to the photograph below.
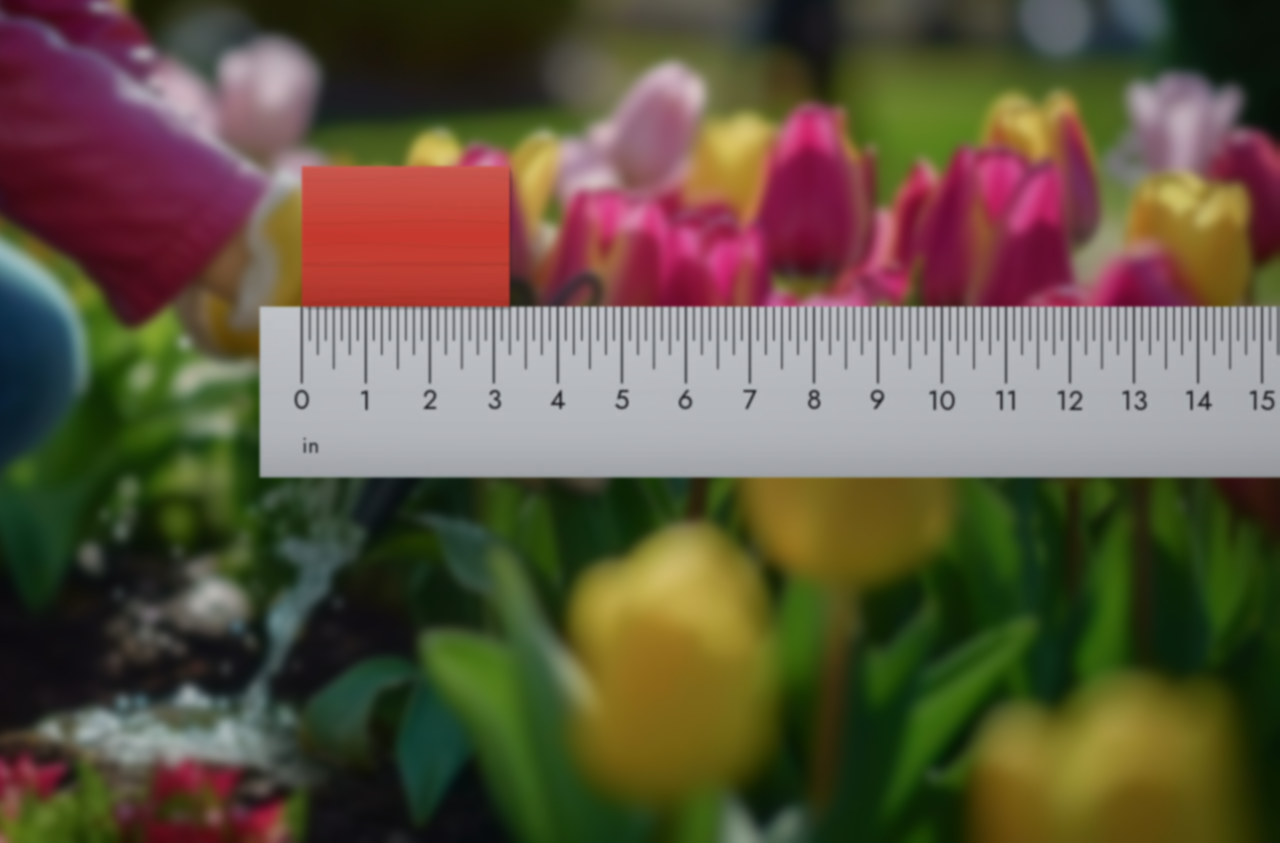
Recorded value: in 3.25
